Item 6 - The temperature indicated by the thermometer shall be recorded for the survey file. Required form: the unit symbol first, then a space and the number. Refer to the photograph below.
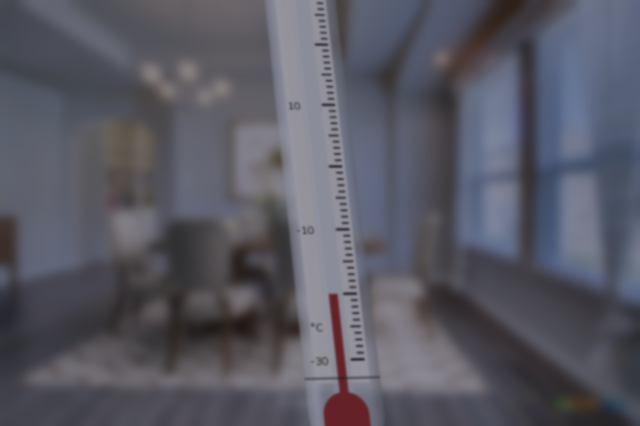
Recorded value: °C -20
